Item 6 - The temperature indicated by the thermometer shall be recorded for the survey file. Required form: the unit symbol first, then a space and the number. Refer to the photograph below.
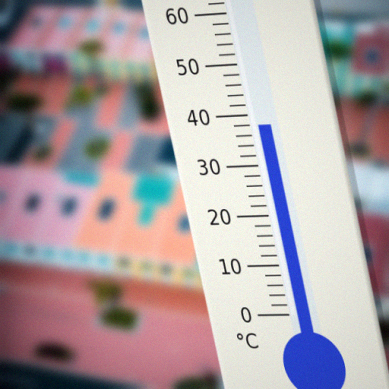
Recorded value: °C 38
